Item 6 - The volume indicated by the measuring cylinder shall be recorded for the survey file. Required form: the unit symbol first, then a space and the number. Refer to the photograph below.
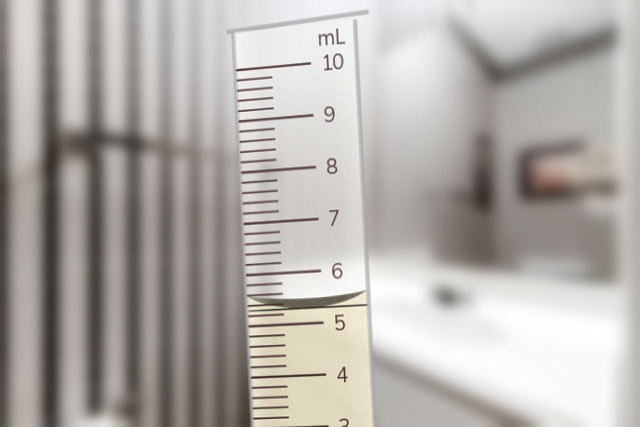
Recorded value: mL 5.3
